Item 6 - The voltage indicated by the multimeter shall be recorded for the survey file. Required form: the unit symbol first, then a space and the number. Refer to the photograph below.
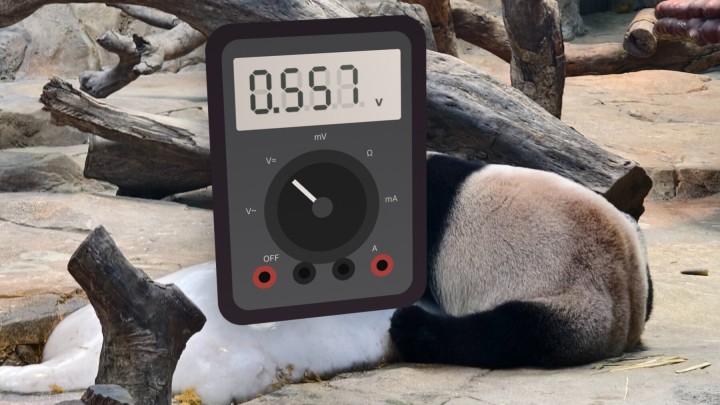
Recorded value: V 0.557
